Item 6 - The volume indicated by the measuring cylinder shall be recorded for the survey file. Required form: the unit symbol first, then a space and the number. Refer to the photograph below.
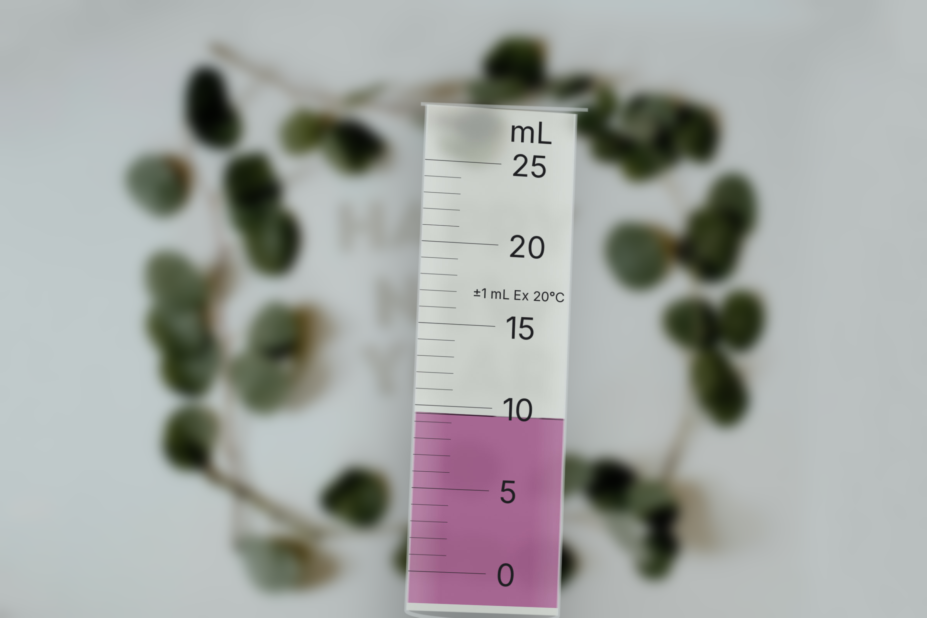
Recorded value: mL 9.5
